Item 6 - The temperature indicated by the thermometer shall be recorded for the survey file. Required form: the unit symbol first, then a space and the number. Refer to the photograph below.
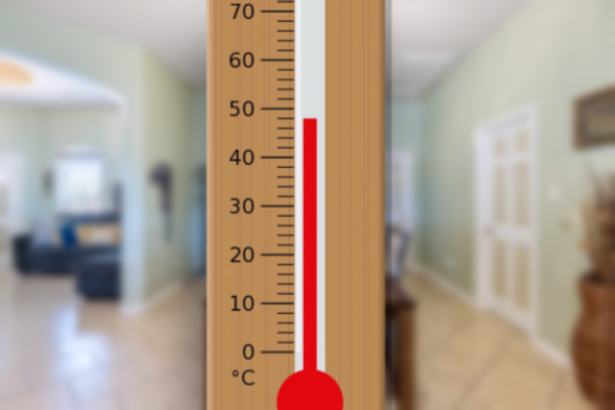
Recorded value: °C 48
